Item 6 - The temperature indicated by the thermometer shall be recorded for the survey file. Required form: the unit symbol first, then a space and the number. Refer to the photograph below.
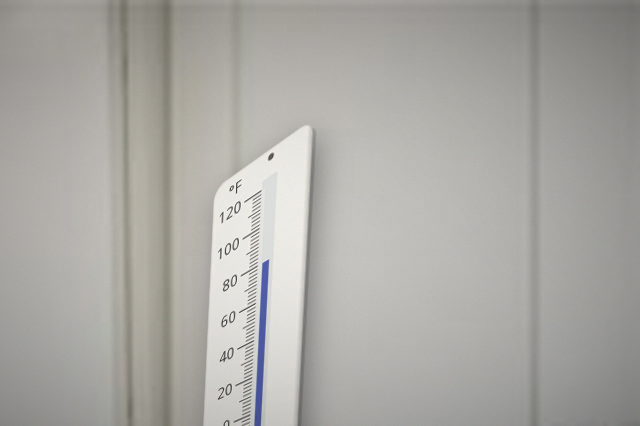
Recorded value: °F 80
